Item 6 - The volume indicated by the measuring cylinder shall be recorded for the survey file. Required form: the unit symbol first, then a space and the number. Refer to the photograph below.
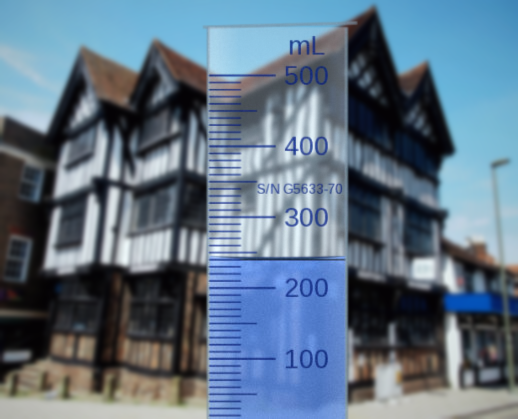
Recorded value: mL 240
